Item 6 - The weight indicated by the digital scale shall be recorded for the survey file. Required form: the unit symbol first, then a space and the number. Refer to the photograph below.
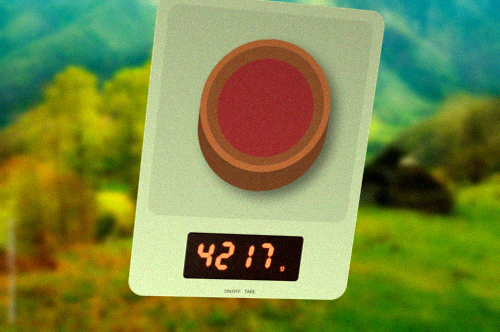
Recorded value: g 4217
